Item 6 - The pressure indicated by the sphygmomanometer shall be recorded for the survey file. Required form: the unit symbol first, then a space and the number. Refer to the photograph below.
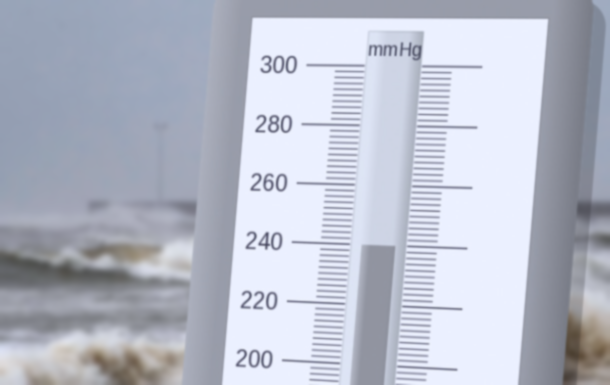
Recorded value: mmHg 240
